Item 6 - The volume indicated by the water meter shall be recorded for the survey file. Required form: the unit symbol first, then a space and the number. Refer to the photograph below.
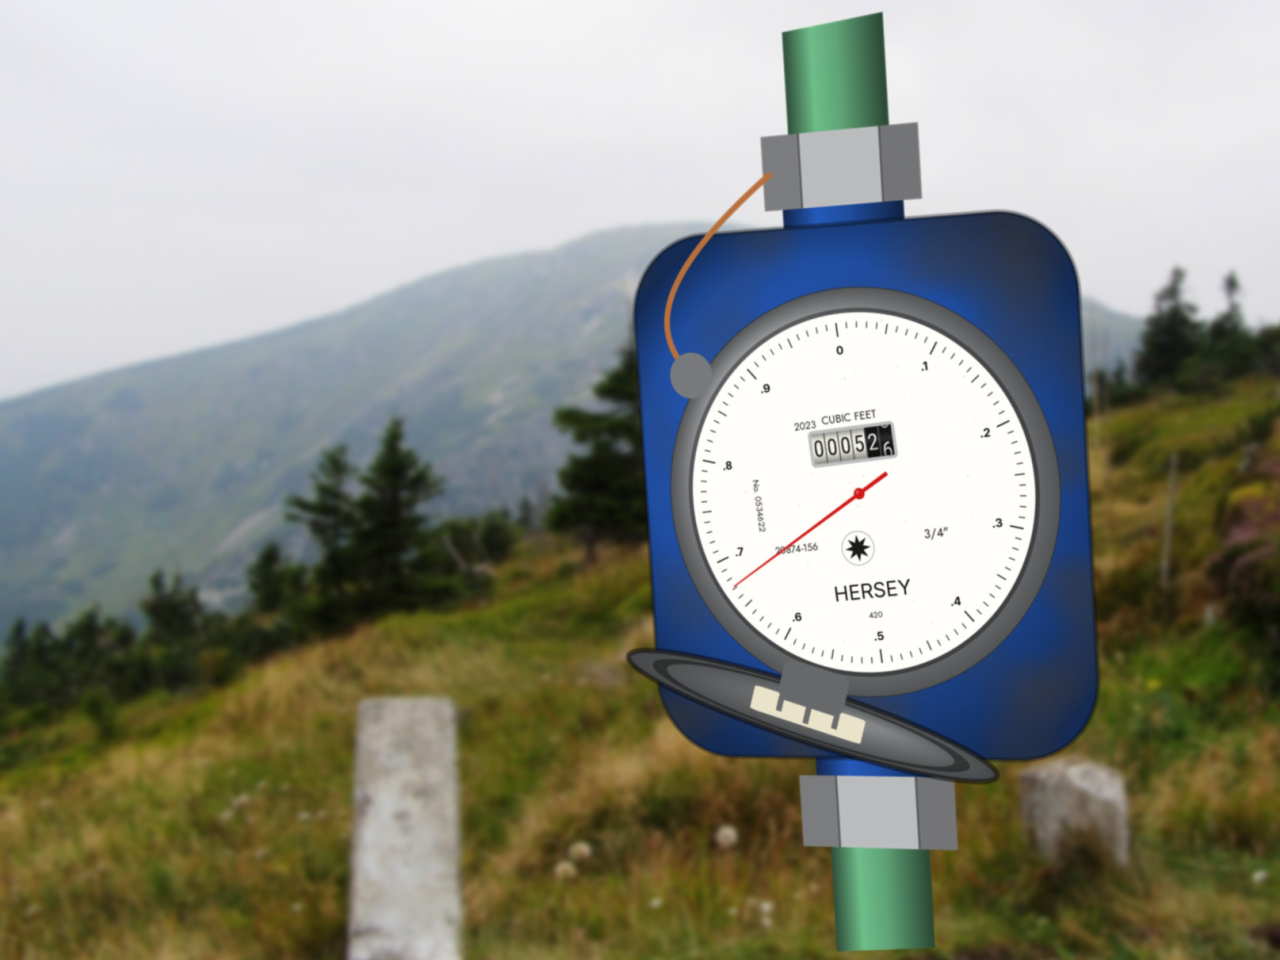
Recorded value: ft³ 525.67
